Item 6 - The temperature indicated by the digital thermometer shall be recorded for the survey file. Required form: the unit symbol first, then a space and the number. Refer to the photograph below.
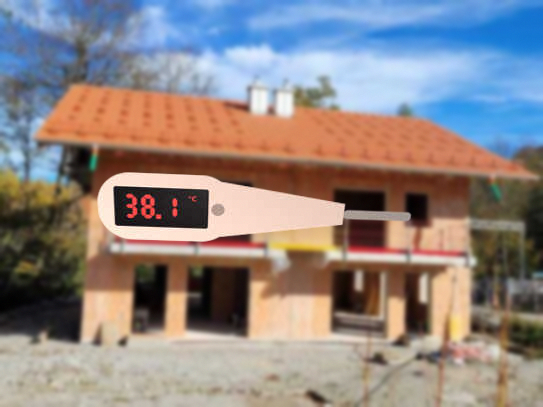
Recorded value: °C 38.1
